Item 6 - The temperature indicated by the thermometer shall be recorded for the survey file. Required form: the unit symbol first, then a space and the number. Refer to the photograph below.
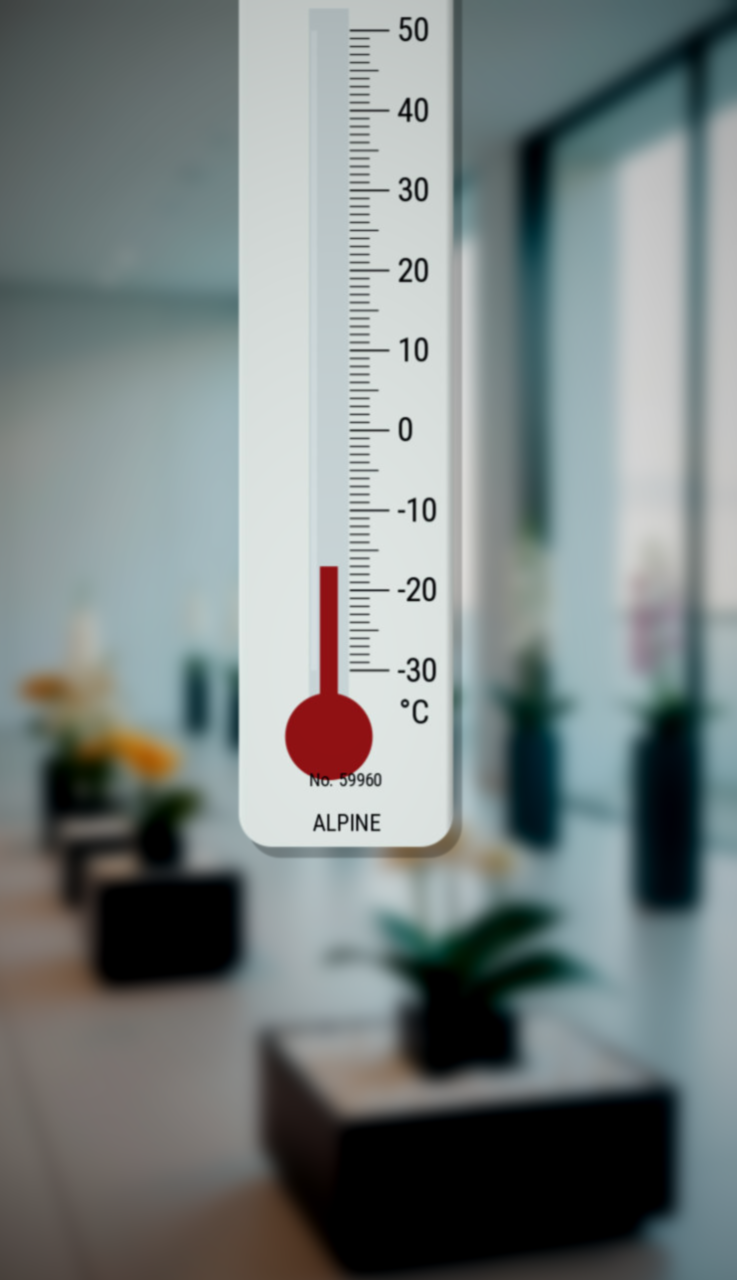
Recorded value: °C -17
